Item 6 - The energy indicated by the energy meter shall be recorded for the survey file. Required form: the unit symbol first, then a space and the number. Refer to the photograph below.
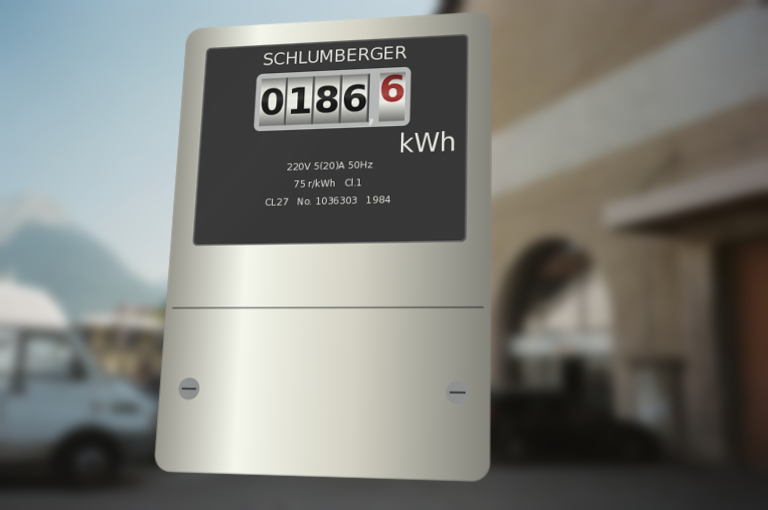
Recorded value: kWh 186.6
